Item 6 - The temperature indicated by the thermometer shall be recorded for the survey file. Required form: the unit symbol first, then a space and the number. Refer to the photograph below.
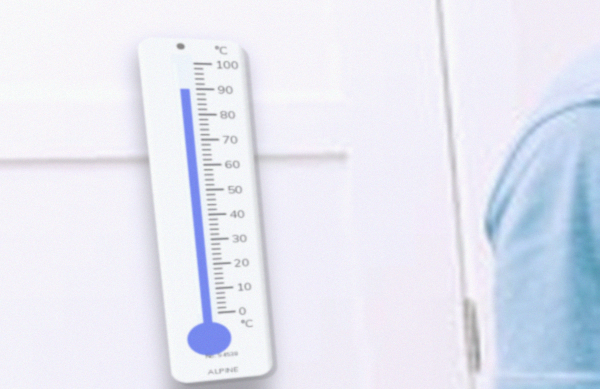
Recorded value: °C 90
